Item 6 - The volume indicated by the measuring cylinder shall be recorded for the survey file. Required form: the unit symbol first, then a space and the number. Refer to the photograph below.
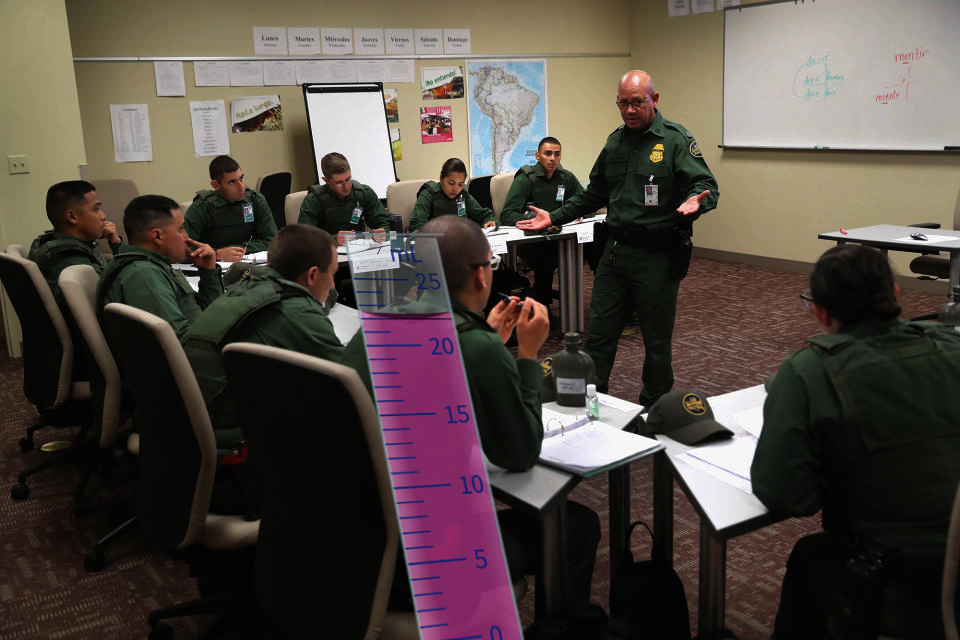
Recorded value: mL 22
